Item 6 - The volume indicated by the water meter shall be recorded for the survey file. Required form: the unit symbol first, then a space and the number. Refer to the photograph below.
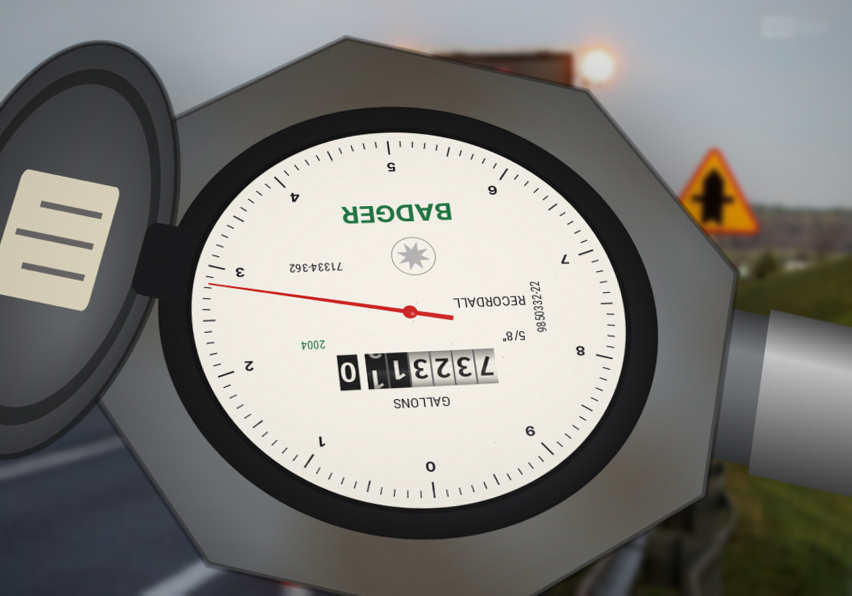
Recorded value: gal 7323112.8
